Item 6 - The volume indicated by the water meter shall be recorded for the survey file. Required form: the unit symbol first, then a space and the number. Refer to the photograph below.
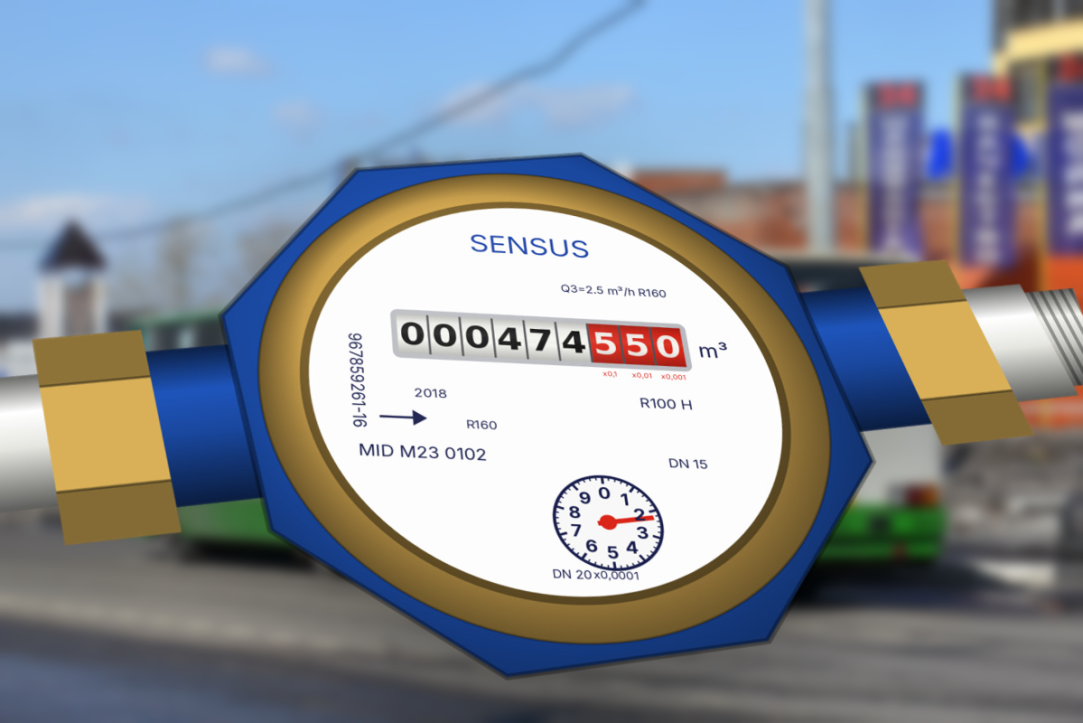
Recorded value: m³ 474.5502
